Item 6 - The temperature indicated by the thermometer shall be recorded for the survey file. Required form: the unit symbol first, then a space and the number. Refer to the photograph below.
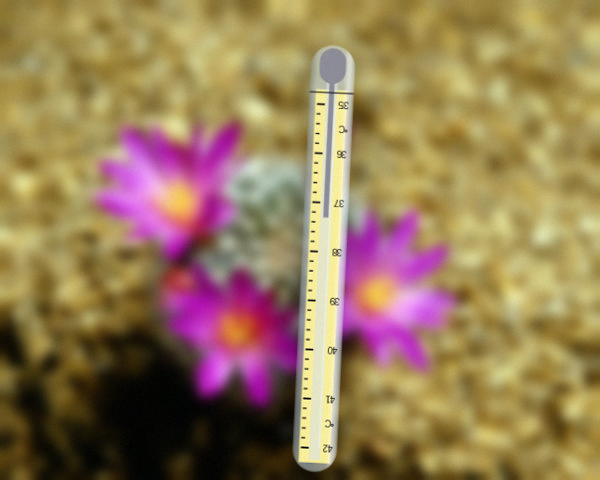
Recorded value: °C 37.3
